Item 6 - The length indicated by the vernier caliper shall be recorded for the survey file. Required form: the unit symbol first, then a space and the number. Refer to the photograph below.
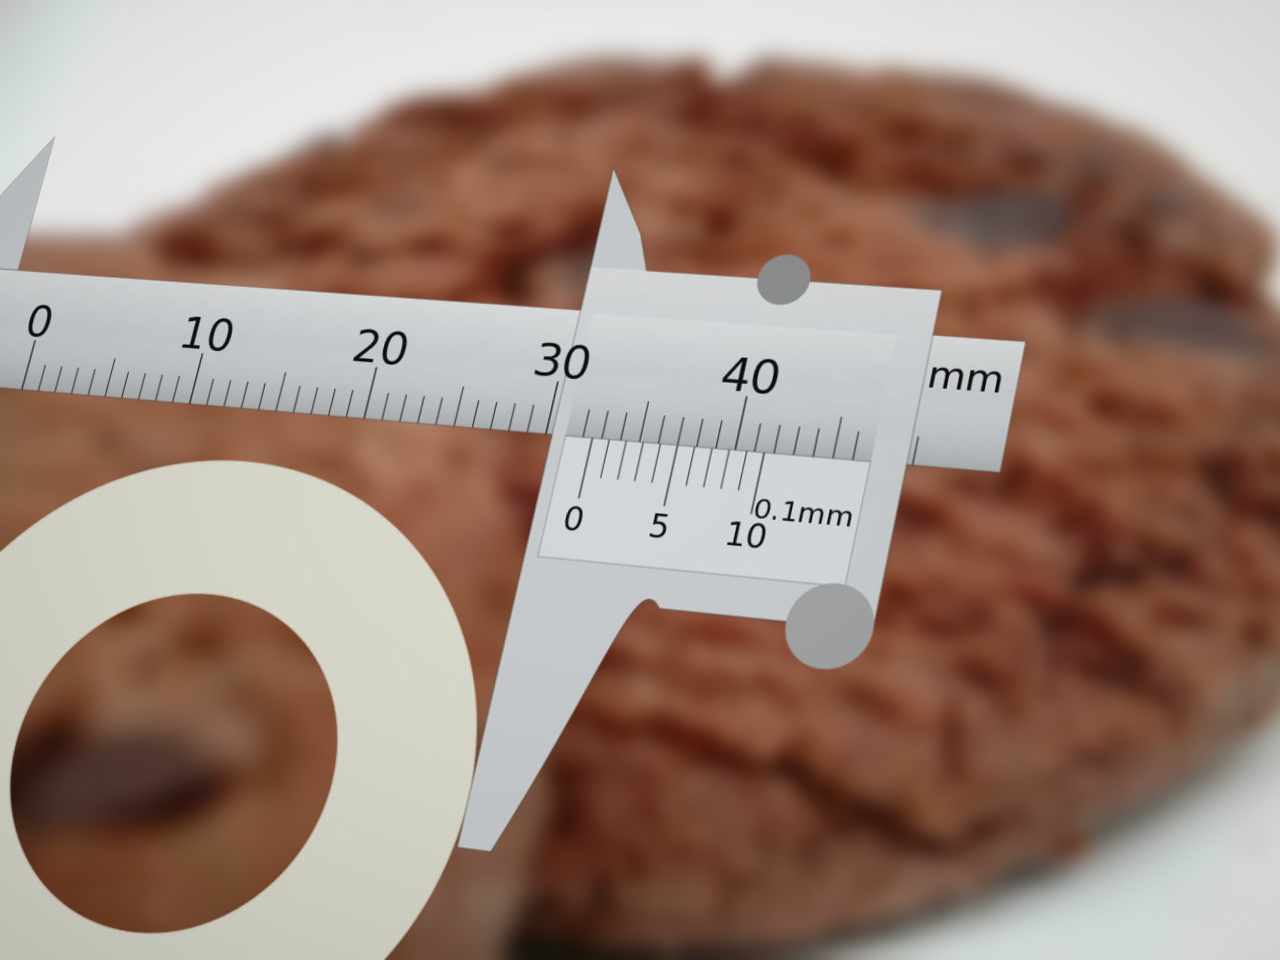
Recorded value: mm 32.5
